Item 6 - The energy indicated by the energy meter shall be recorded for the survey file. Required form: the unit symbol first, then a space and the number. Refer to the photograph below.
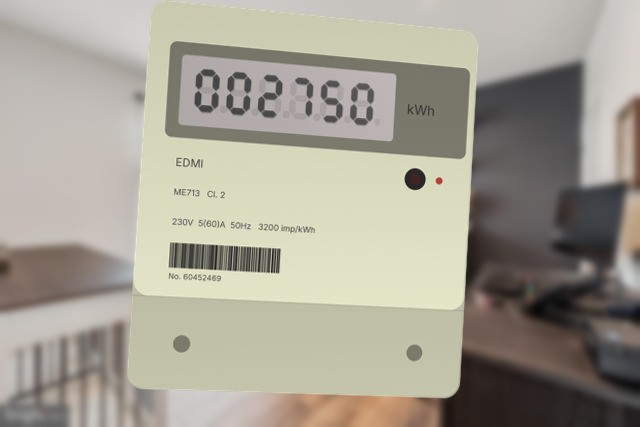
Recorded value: kWh 2750
